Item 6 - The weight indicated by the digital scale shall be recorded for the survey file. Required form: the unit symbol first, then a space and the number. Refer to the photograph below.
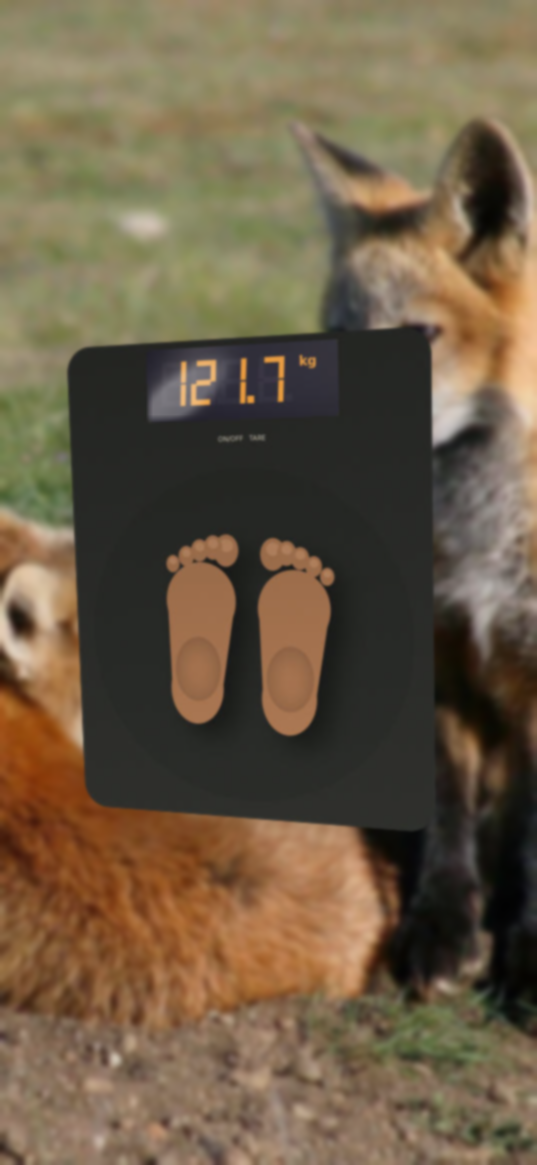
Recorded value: kg 121.7
